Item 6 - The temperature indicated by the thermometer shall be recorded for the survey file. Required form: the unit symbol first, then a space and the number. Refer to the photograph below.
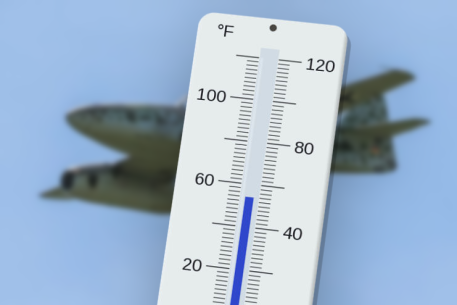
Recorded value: °F 54
